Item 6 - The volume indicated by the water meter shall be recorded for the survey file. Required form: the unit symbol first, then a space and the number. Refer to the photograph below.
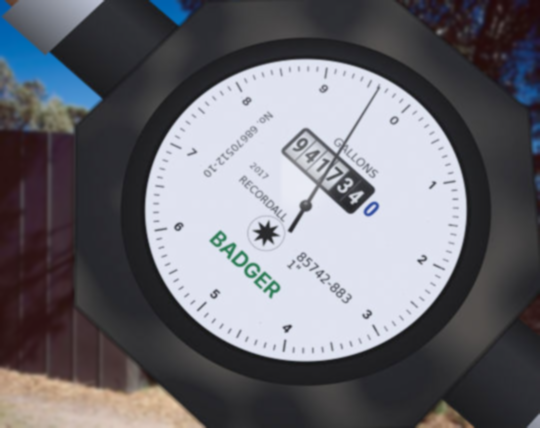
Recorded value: gal 9417339.6
